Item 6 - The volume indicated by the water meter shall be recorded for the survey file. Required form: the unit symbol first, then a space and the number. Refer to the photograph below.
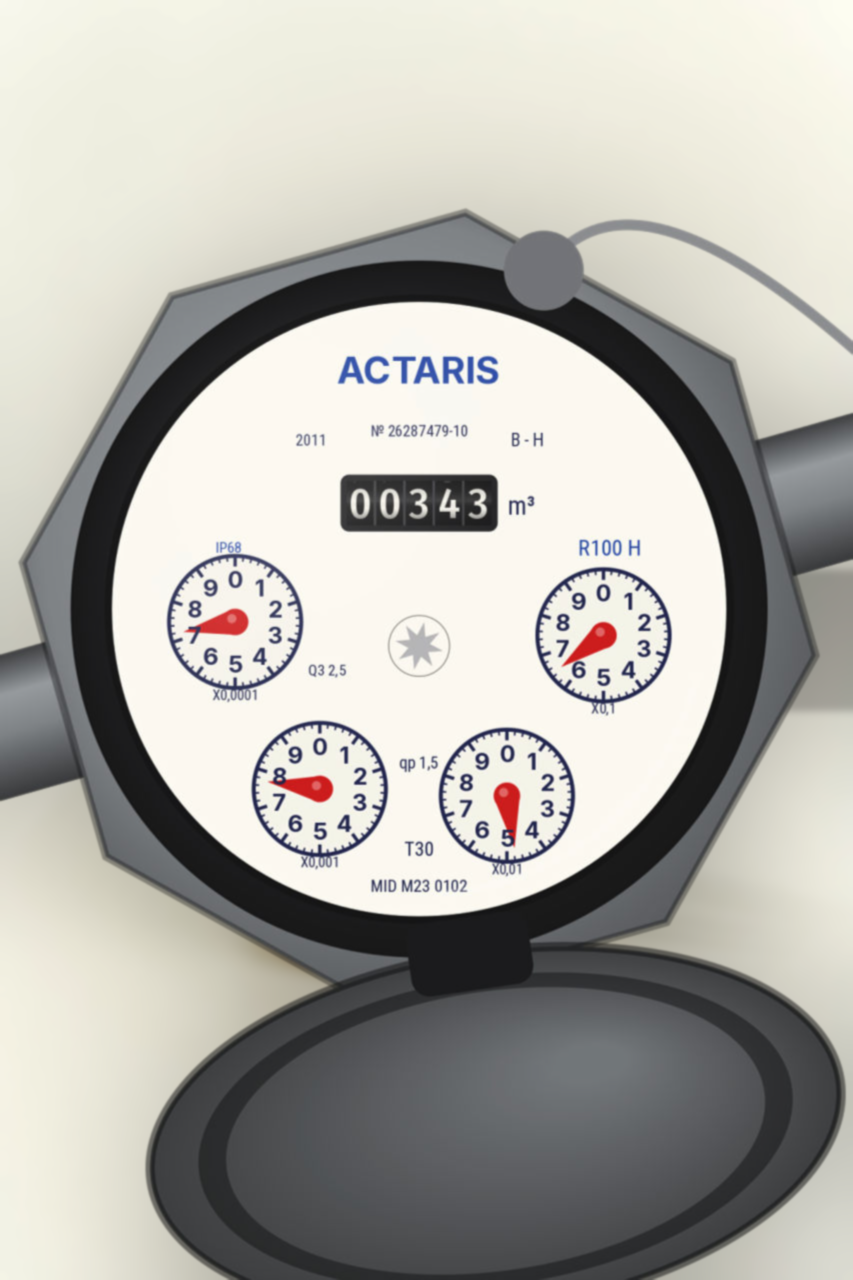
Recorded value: m³ 343.6477
